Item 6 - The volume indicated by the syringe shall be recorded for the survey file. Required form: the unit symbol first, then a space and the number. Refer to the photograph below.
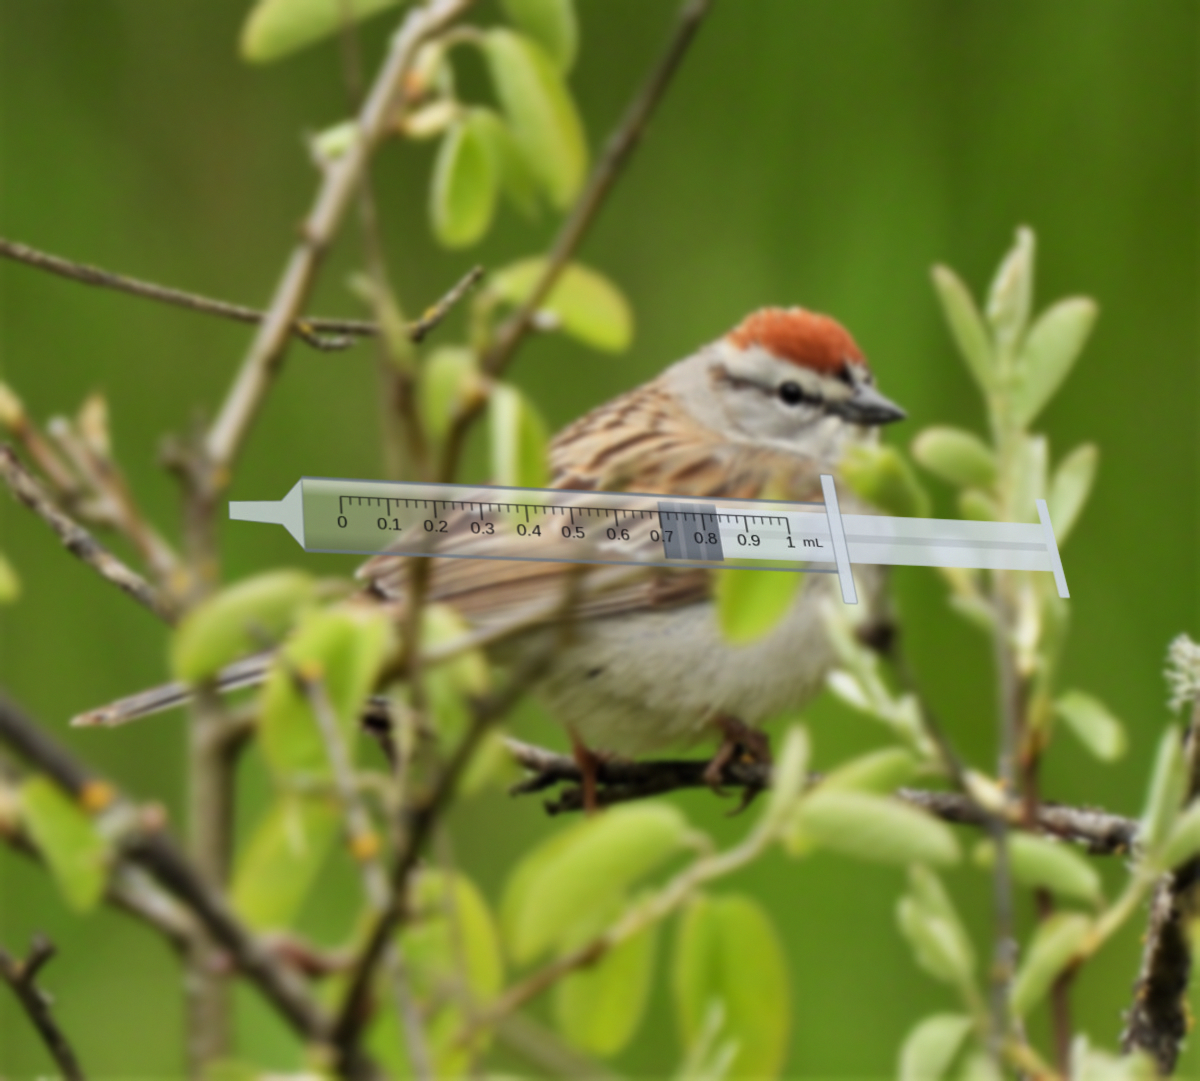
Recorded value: mL 0.7
